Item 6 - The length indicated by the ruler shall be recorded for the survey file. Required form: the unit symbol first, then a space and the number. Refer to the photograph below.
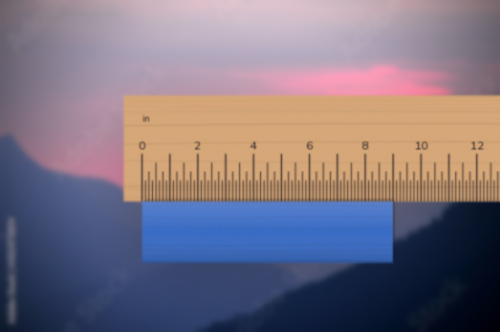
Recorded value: in 9
